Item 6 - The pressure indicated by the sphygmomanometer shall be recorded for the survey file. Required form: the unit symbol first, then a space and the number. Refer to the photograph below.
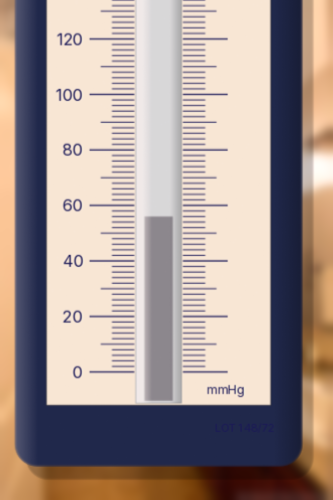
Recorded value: mmHg 56
